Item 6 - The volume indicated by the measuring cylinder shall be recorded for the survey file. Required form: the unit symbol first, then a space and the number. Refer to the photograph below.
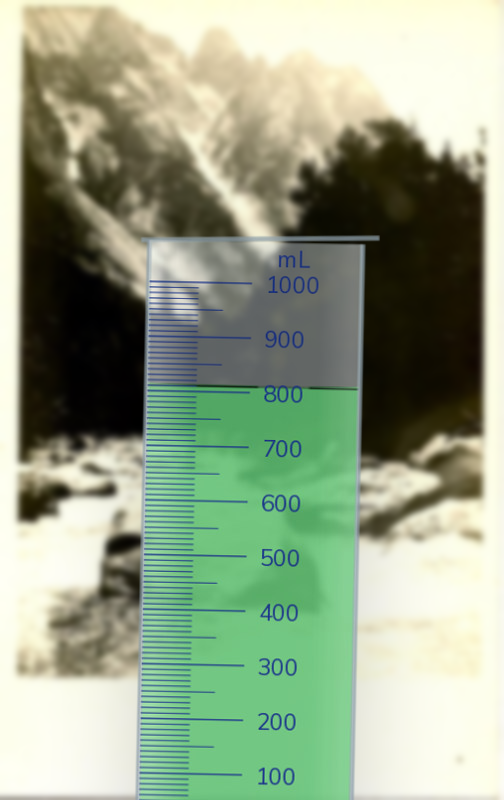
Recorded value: mL 810
